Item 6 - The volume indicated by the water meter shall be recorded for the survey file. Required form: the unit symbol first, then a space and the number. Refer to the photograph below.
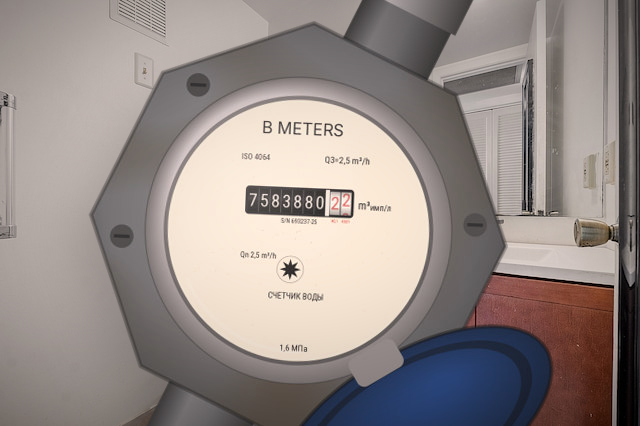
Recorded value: m³ 7583880.22
